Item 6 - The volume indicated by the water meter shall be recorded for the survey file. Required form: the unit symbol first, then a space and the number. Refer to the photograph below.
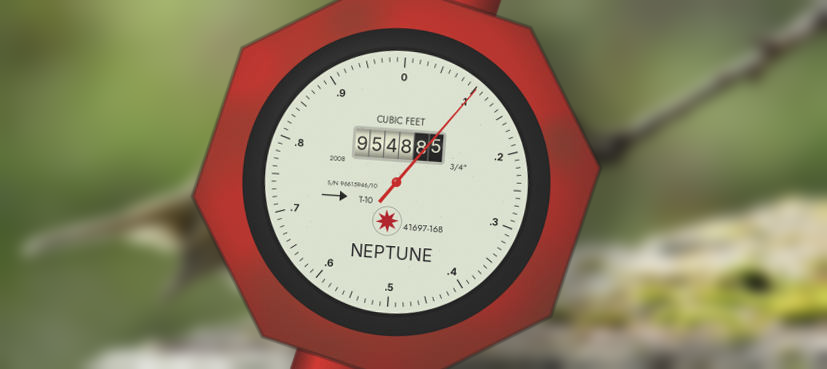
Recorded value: ft³ 954885.10
